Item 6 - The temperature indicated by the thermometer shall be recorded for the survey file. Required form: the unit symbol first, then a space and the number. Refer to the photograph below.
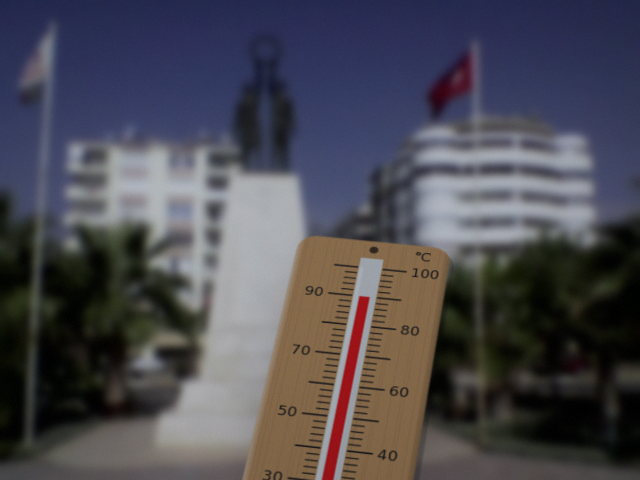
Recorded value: °C 90
